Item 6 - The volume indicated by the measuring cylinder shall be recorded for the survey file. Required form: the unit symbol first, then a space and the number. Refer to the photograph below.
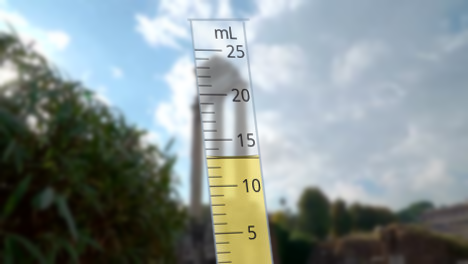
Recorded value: mL 13
